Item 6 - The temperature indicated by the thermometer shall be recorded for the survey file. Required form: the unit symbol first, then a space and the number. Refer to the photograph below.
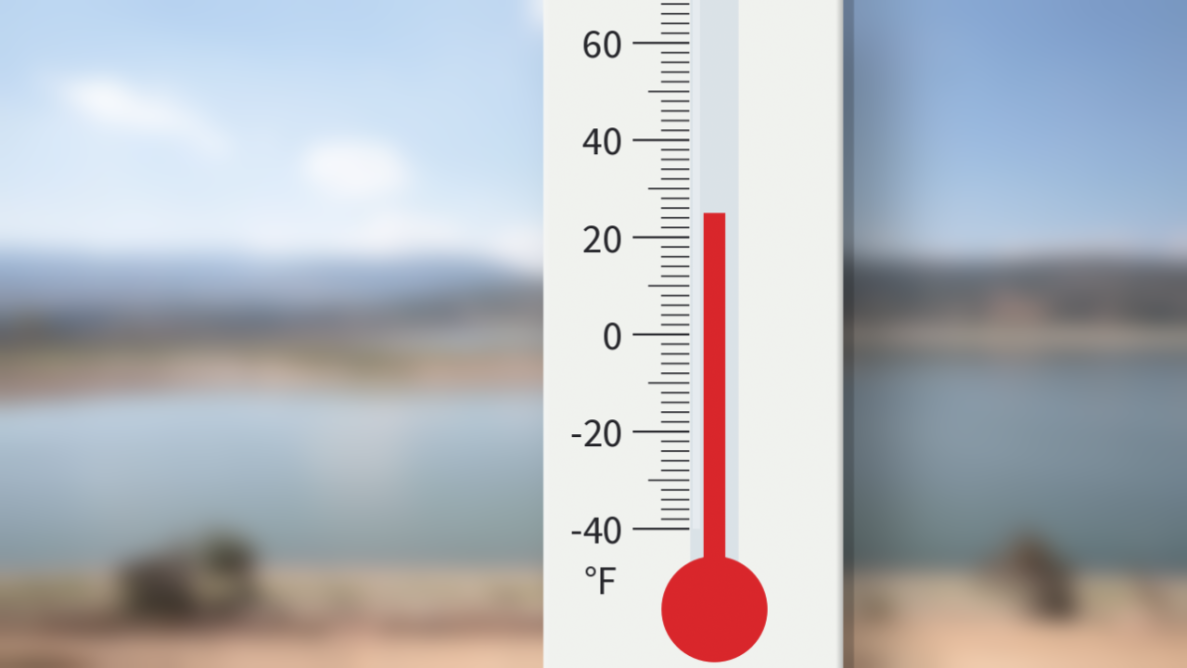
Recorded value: °F 25
